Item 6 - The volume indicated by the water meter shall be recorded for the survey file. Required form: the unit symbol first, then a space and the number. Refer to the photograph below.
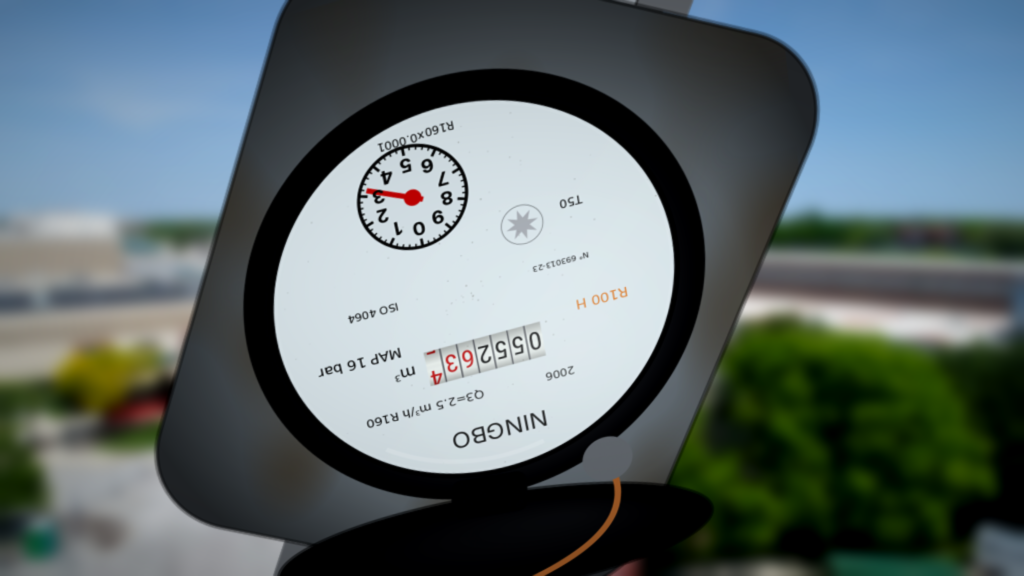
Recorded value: m³ 552.6343
